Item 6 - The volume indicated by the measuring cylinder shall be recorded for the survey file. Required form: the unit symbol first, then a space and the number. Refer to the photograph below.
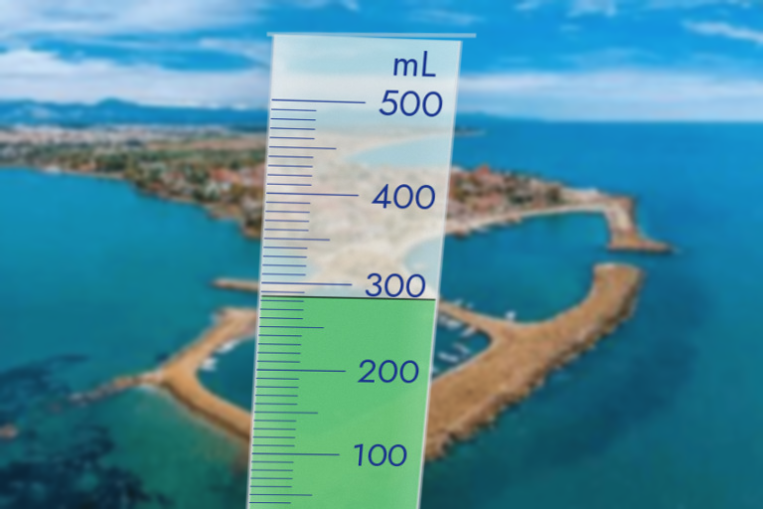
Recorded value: mL 285
